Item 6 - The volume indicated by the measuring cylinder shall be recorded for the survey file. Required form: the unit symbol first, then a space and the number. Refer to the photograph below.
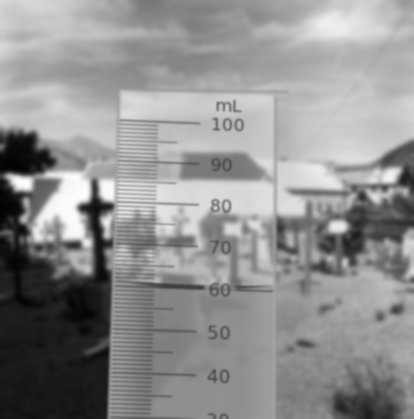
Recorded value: mL 60
